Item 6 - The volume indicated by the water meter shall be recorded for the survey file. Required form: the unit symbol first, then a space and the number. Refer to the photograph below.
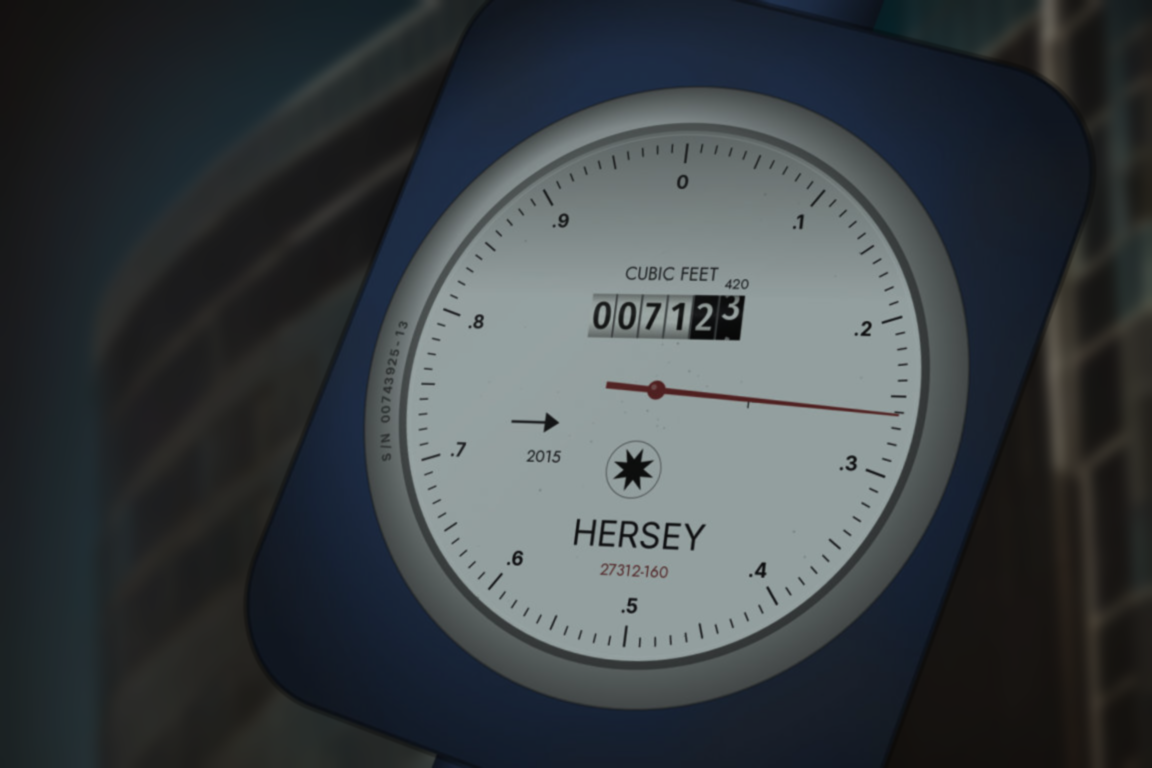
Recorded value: ft³ 7123.26
